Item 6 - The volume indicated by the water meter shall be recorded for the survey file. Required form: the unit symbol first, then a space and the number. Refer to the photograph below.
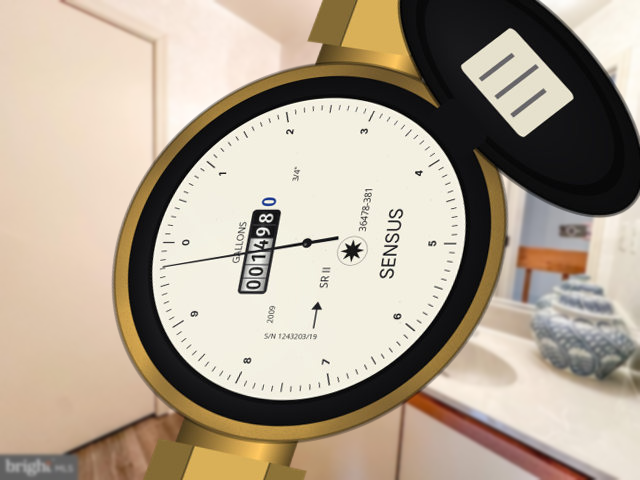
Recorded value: gal 14979.7
